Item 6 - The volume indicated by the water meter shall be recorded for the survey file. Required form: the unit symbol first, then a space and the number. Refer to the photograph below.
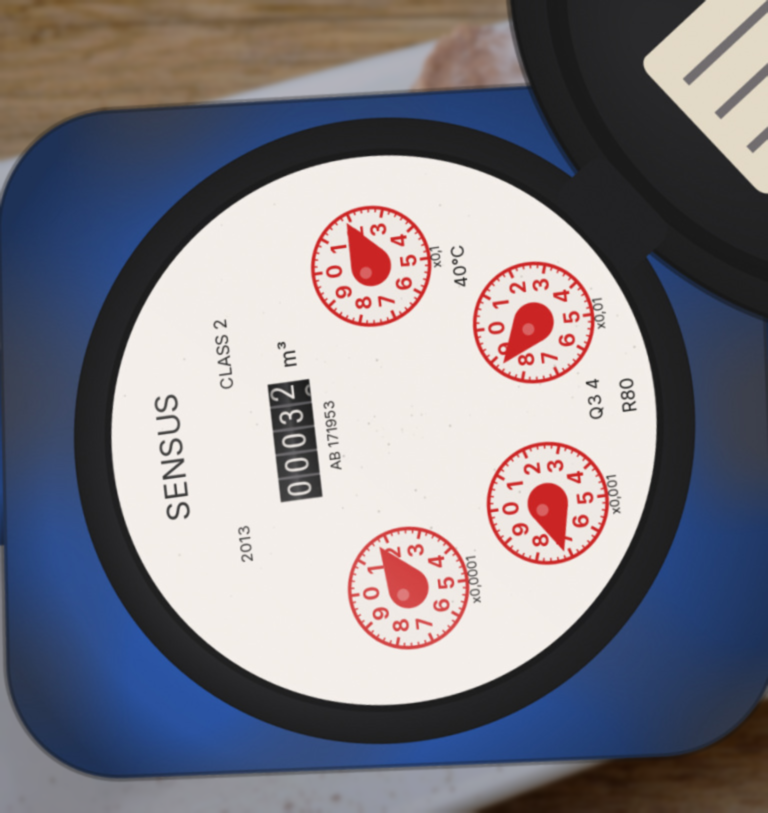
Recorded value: m³ 32.1871
